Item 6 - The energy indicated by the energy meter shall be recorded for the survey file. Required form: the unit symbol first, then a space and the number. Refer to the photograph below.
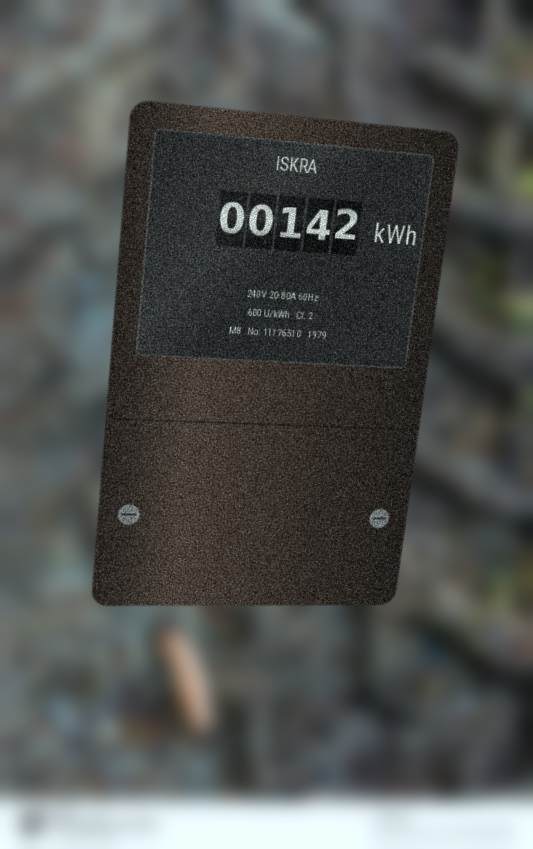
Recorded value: kWh 142
